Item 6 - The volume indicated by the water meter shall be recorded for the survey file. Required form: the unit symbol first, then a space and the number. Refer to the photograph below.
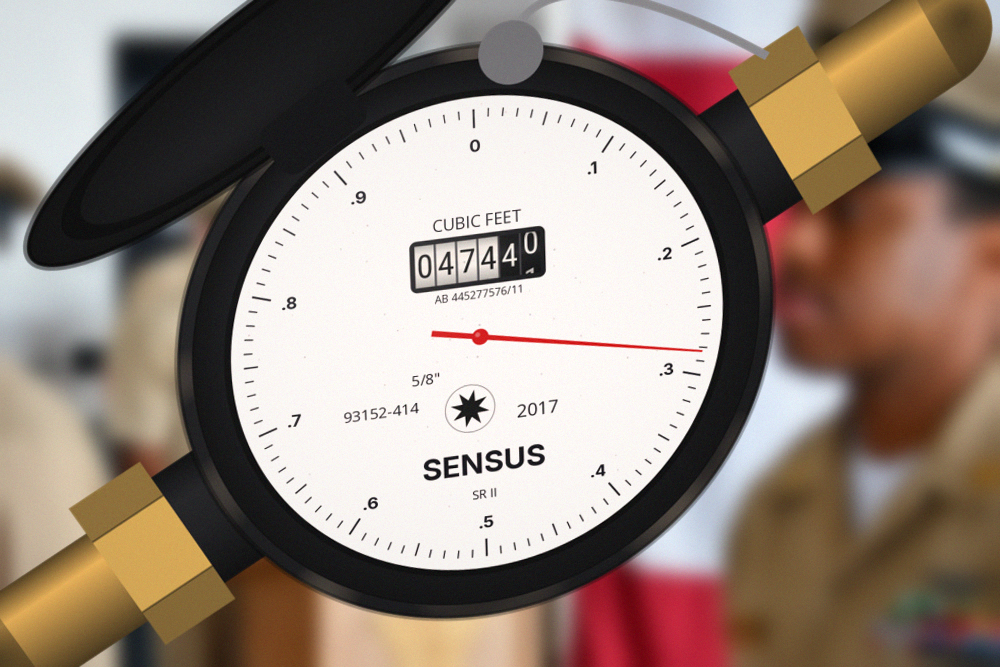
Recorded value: ft³ 47440.28
